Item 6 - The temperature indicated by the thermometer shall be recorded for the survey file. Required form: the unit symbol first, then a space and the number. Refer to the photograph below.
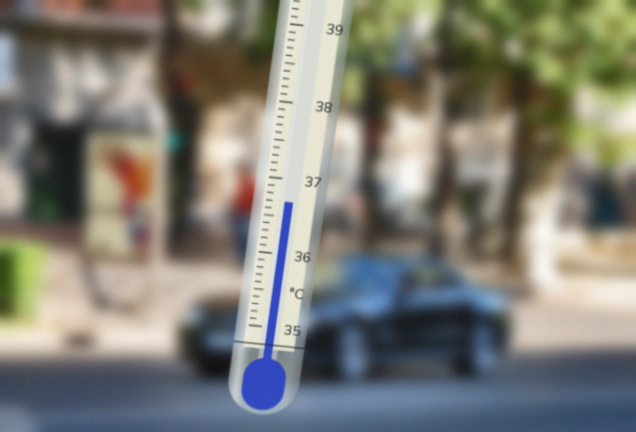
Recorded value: °C 36.7
